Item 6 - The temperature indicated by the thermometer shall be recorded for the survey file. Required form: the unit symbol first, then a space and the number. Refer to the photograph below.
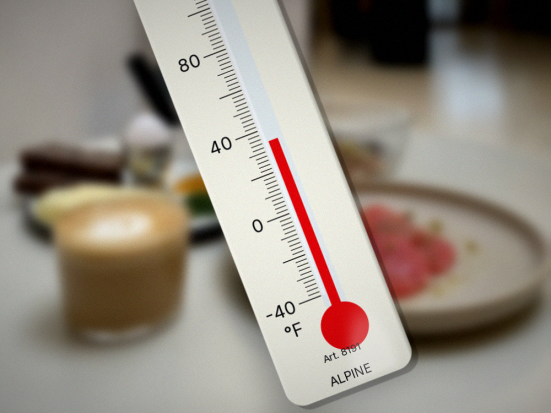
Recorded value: °F 34
